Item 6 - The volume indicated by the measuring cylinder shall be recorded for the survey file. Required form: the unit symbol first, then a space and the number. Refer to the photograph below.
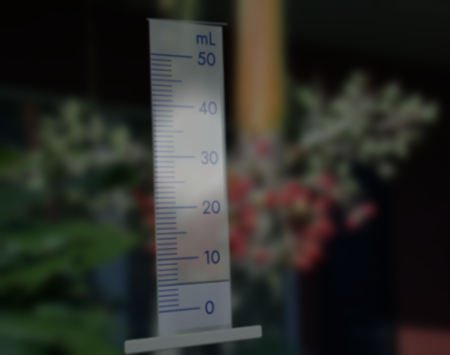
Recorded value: mL 5
